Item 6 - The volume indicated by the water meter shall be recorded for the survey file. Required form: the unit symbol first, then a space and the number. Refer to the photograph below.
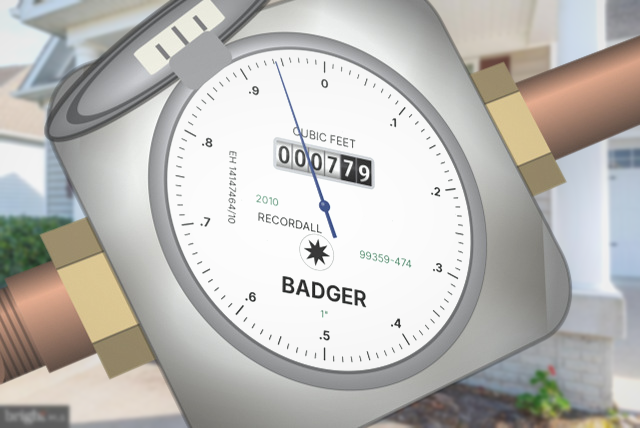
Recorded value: ft³ 778.94
